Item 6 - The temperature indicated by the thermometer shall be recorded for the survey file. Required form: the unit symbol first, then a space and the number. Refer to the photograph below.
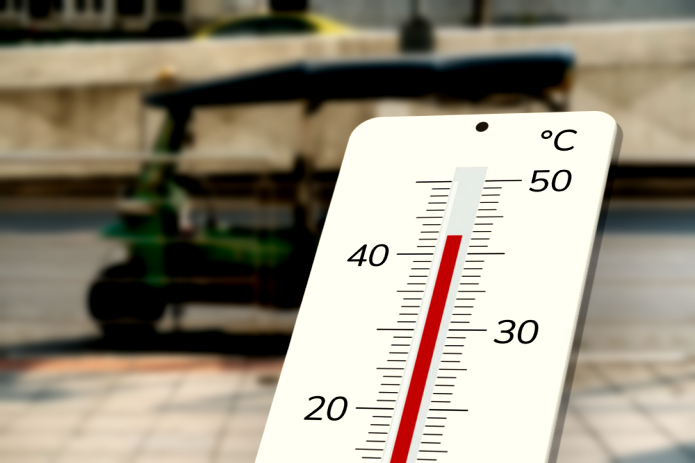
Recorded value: °C 42.5
